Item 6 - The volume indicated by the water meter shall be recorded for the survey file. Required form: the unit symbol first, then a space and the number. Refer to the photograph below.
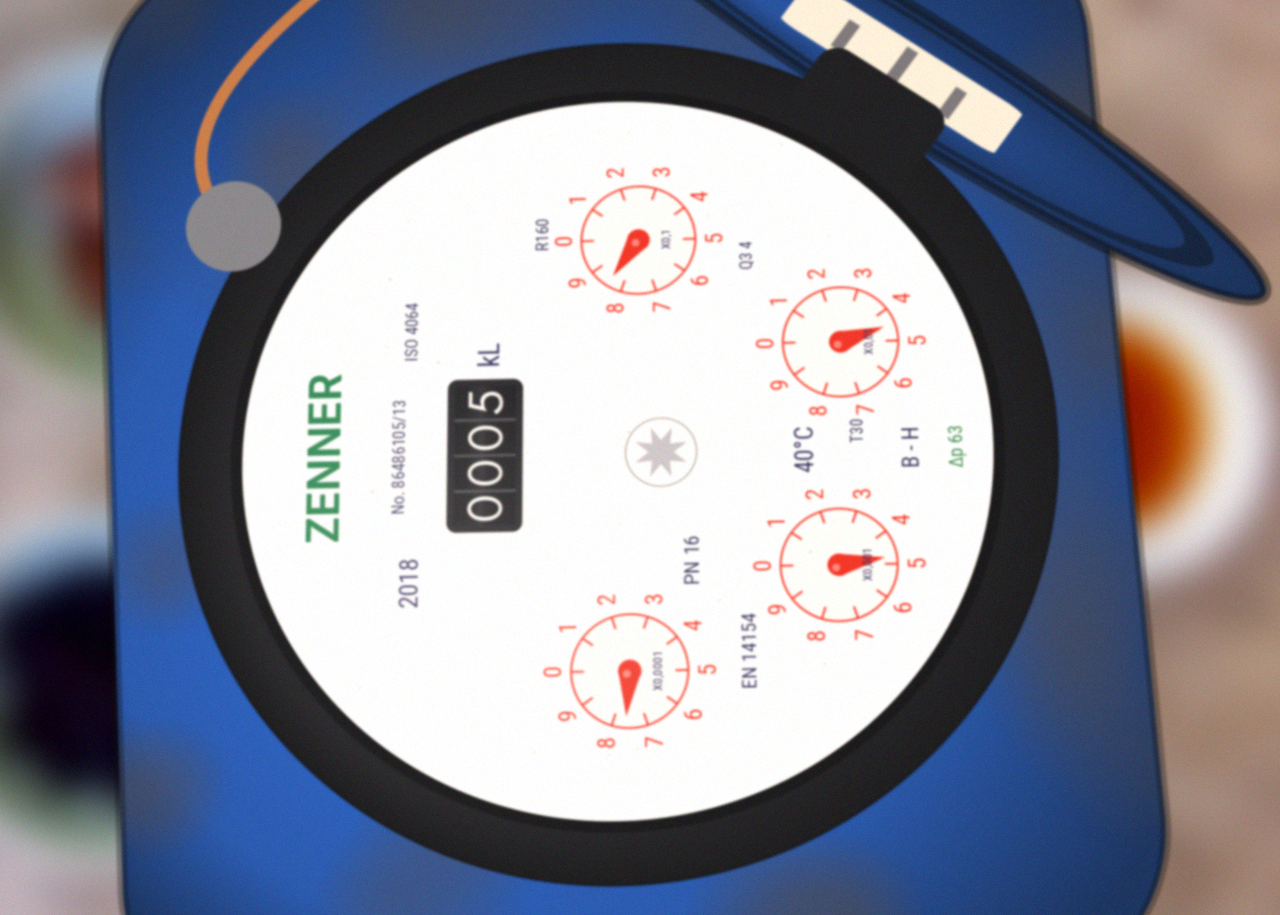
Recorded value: kL 5.8447
